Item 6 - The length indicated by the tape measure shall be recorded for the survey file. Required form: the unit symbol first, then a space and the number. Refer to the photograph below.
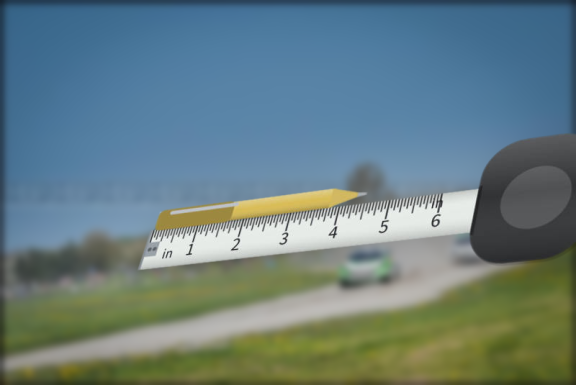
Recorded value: in 4.5
